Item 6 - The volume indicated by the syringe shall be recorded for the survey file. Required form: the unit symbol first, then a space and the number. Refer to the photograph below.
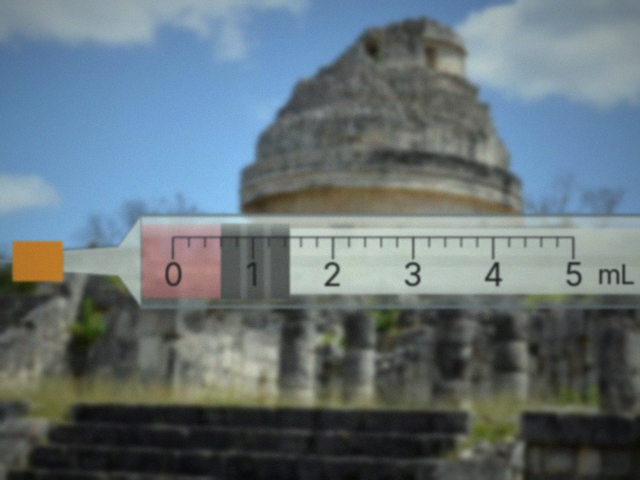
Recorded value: mL 0.6
